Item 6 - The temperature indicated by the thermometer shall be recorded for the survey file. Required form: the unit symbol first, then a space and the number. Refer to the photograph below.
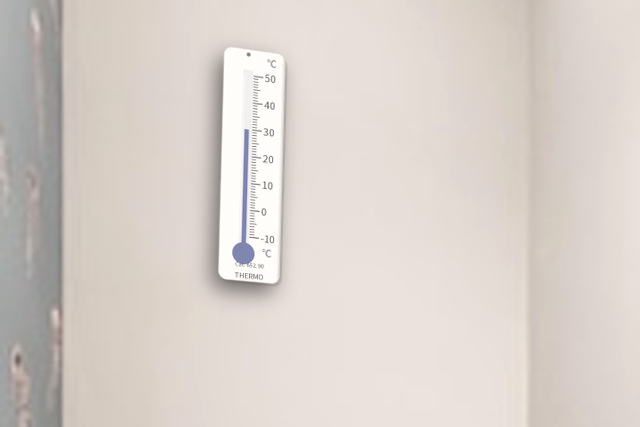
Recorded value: °C 30
